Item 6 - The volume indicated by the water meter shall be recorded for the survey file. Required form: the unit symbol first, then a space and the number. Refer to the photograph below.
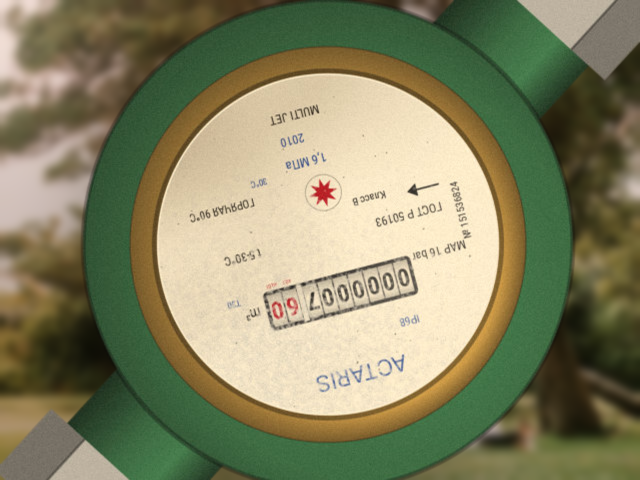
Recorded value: m³ 7.60
